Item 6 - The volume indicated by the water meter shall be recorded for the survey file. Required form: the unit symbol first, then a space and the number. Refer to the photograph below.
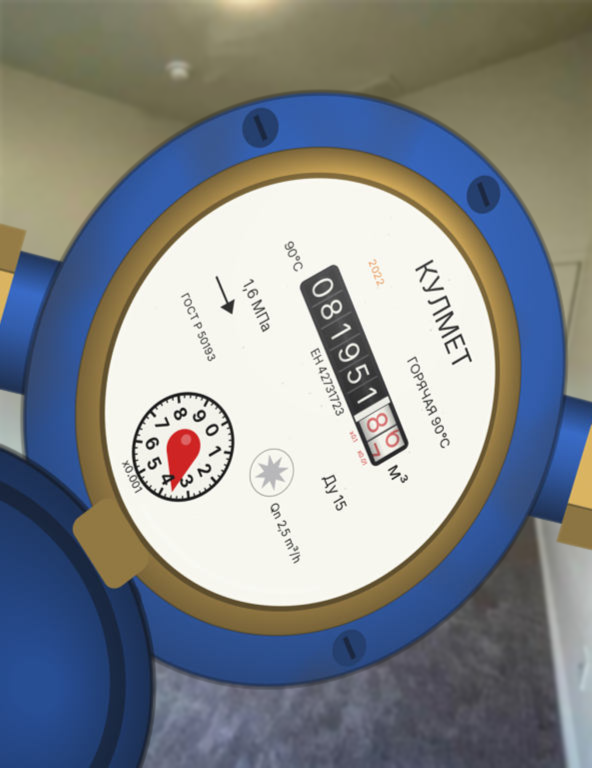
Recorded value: m³ 81951.863
